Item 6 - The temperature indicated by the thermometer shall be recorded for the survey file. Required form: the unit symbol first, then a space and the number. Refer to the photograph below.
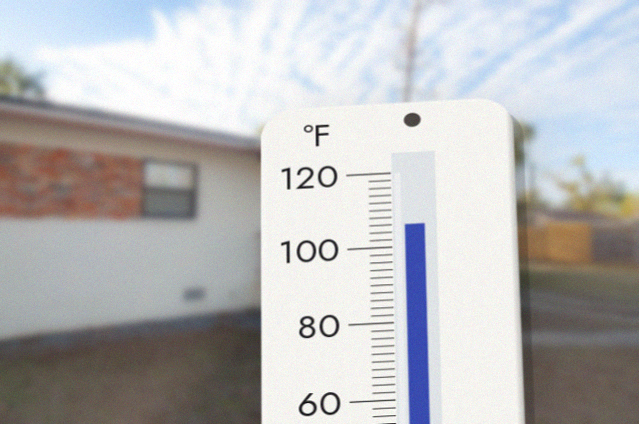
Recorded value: °F 106
